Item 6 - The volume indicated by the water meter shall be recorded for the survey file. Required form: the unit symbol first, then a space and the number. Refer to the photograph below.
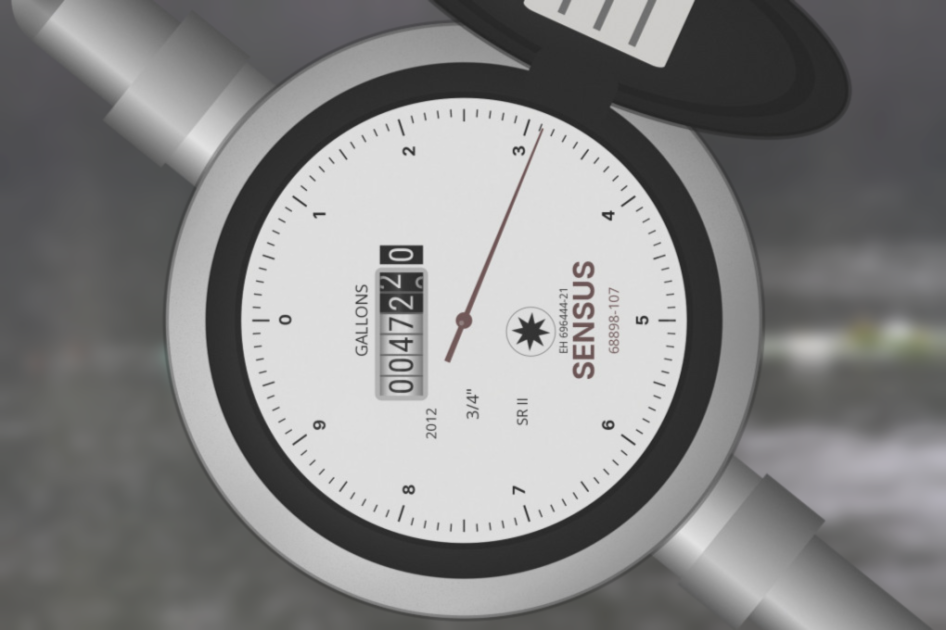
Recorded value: gal 47223.1
